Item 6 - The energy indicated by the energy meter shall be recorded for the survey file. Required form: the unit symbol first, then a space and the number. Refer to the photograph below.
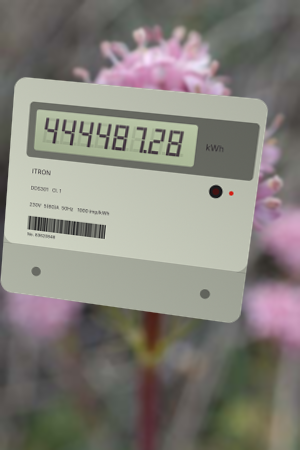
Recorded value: kWh 444487.28
